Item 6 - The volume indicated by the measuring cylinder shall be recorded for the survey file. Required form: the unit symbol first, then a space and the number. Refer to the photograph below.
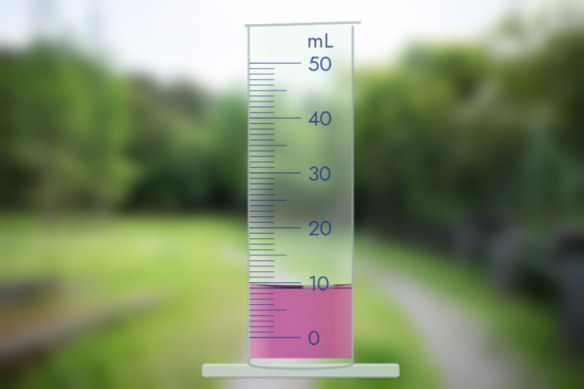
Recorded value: mL 9
